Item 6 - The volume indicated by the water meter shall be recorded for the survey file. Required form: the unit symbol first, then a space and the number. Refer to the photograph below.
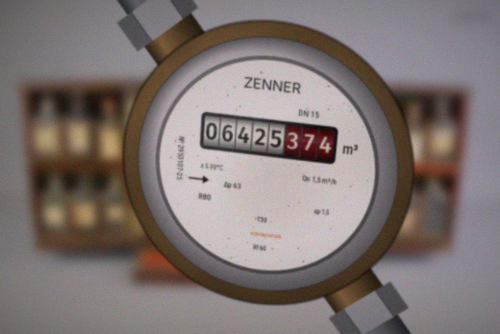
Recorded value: m³ 6425.374
